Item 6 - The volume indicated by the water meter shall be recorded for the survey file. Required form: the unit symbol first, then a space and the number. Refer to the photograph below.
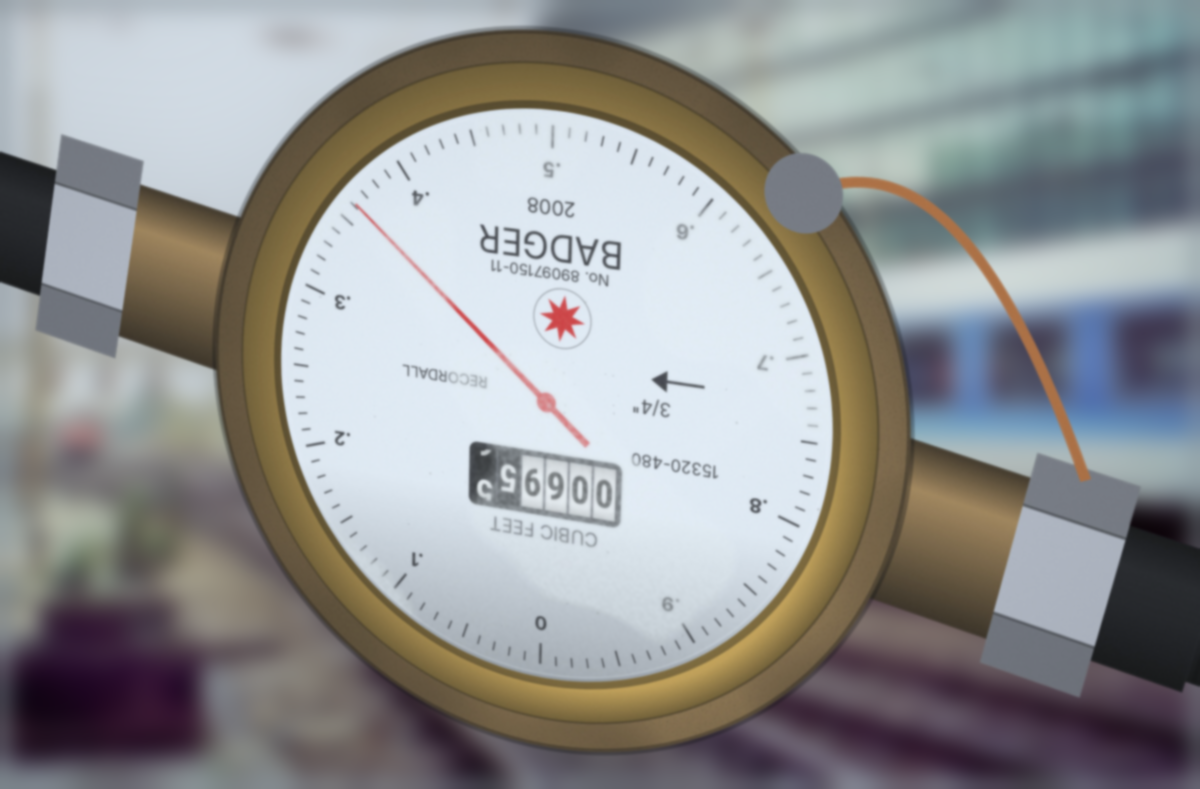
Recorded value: ft³ 6955.36
